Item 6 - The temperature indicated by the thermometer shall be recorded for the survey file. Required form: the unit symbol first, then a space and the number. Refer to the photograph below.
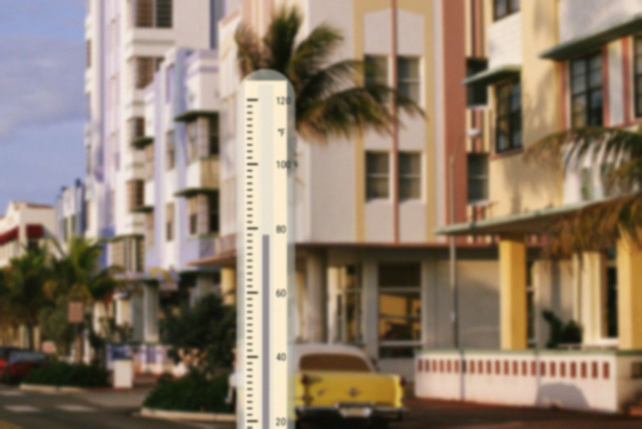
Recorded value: °F 78
